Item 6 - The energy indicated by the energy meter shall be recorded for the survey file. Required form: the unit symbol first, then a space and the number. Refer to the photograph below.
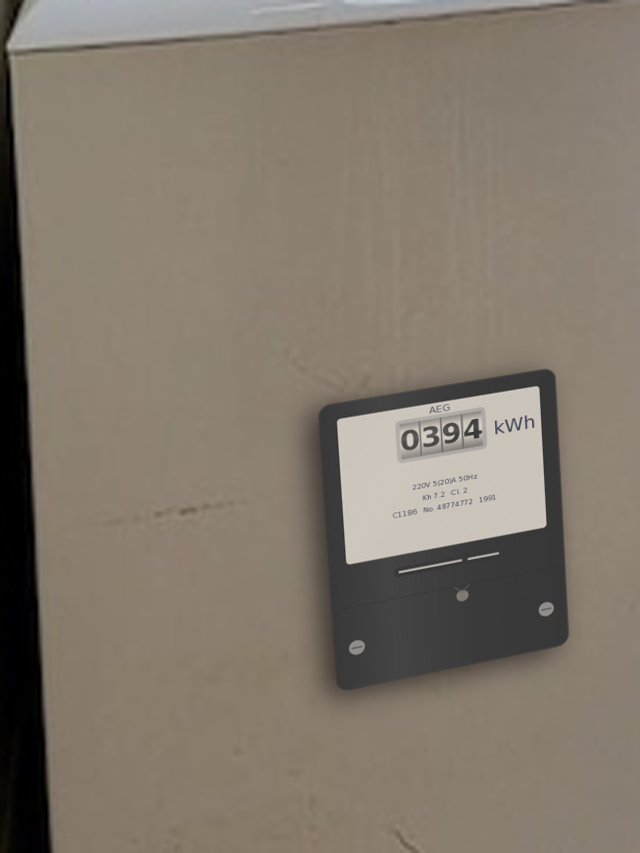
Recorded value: kWh 394
